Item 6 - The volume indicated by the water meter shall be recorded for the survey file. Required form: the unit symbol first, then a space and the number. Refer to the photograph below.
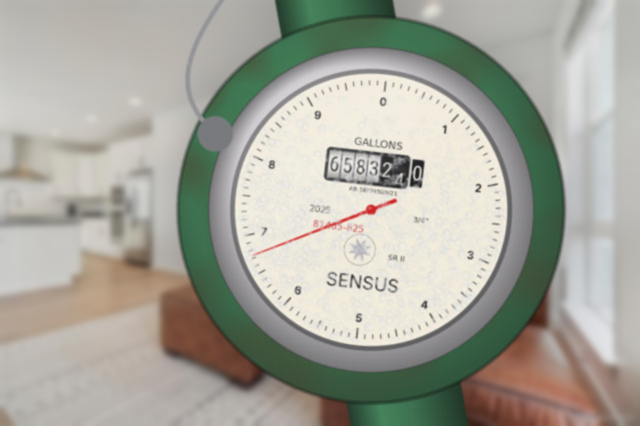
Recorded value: gal 6583236.7
